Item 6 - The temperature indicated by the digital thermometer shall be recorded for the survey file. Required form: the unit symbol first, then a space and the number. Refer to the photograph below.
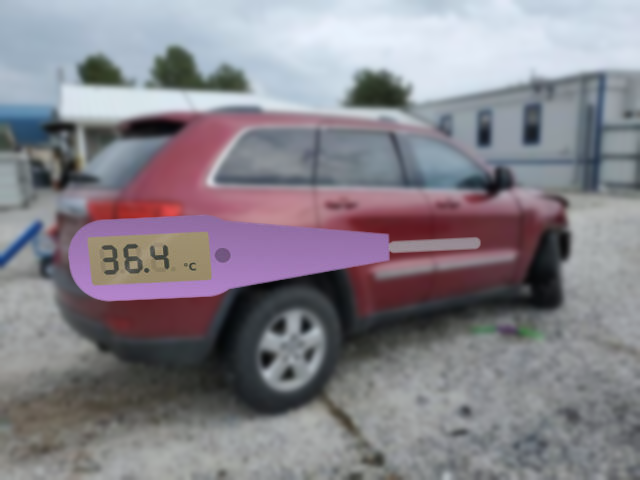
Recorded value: °C 36.4
